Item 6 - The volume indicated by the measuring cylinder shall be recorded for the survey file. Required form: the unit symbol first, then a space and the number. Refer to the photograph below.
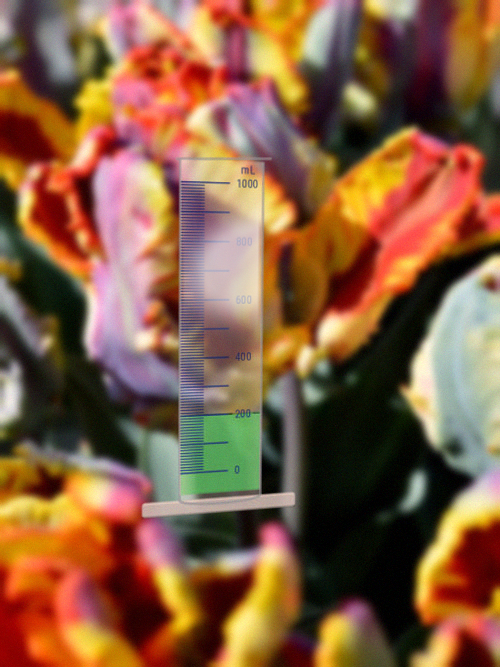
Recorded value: mL 200
